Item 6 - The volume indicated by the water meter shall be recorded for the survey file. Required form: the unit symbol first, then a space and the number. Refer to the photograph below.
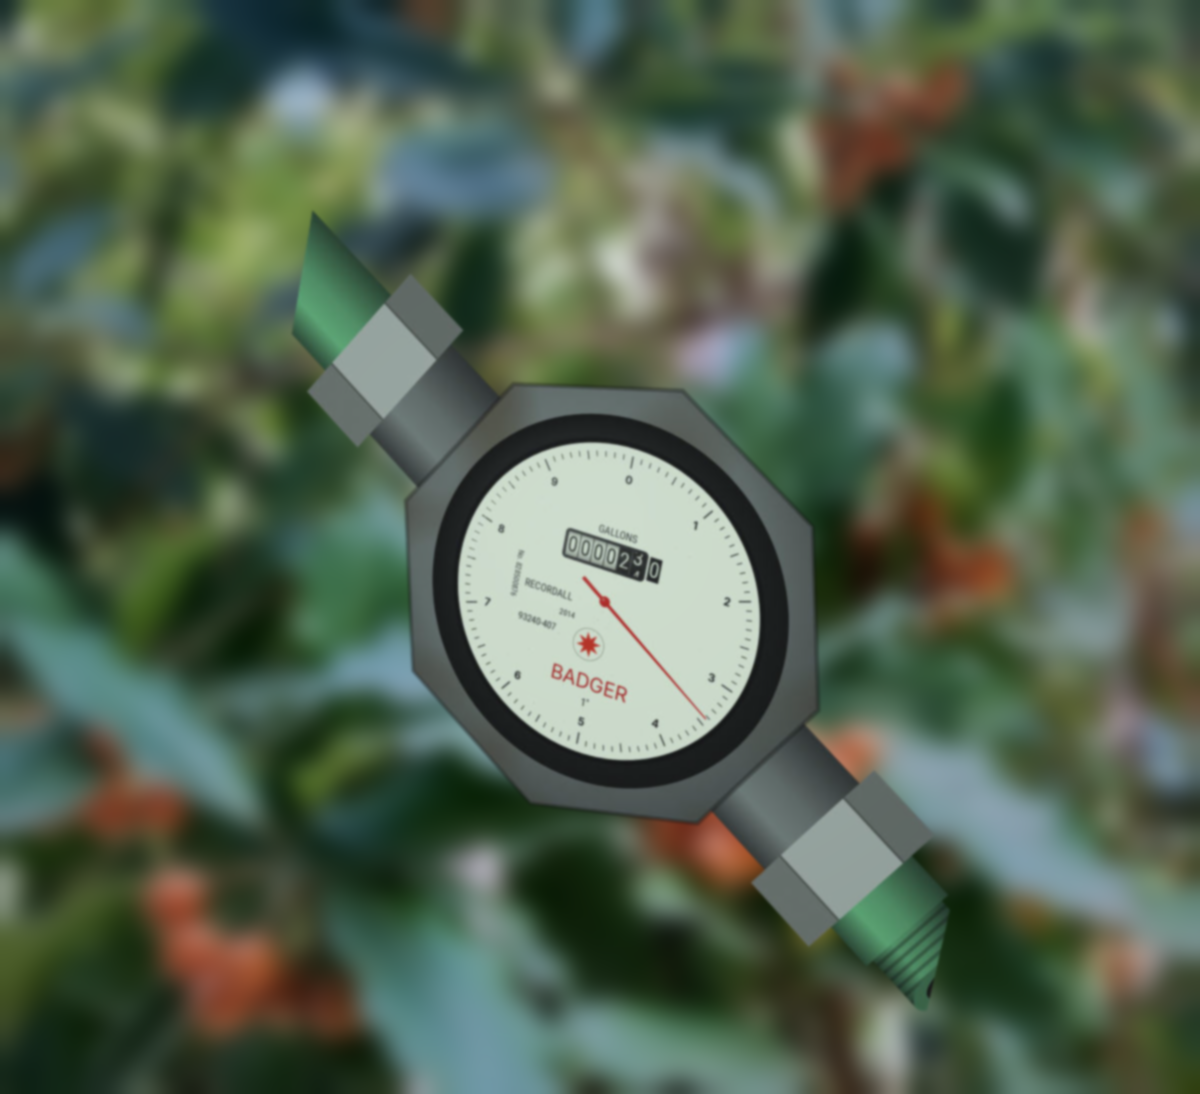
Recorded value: gal 233.4
